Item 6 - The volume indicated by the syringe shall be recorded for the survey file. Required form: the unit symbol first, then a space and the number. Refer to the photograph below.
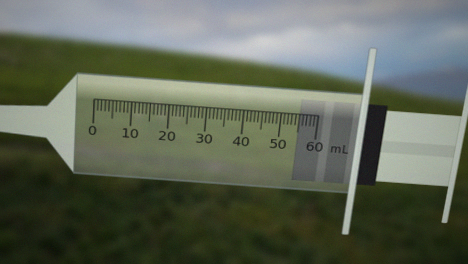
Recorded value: mL 55
